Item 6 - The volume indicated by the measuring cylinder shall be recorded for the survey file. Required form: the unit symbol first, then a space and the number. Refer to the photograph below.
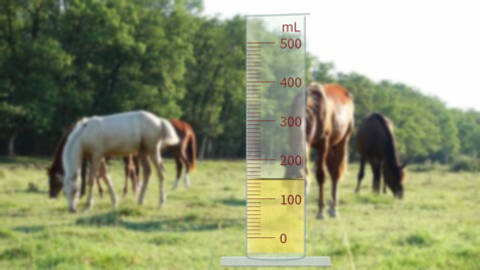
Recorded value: mL 150
